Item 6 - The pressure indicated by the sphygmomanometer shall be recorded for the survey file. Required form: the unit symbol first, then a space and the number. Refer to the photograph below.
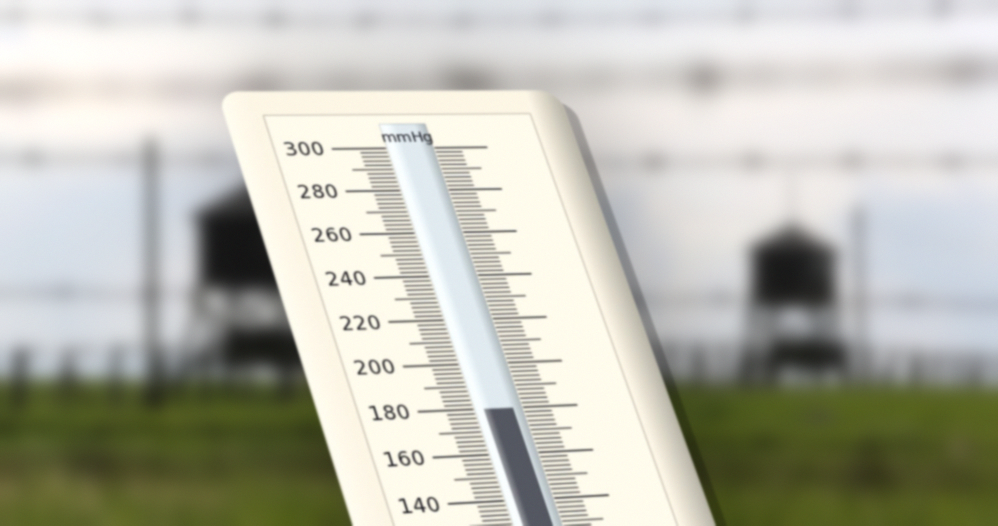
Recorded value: mmHg 180
